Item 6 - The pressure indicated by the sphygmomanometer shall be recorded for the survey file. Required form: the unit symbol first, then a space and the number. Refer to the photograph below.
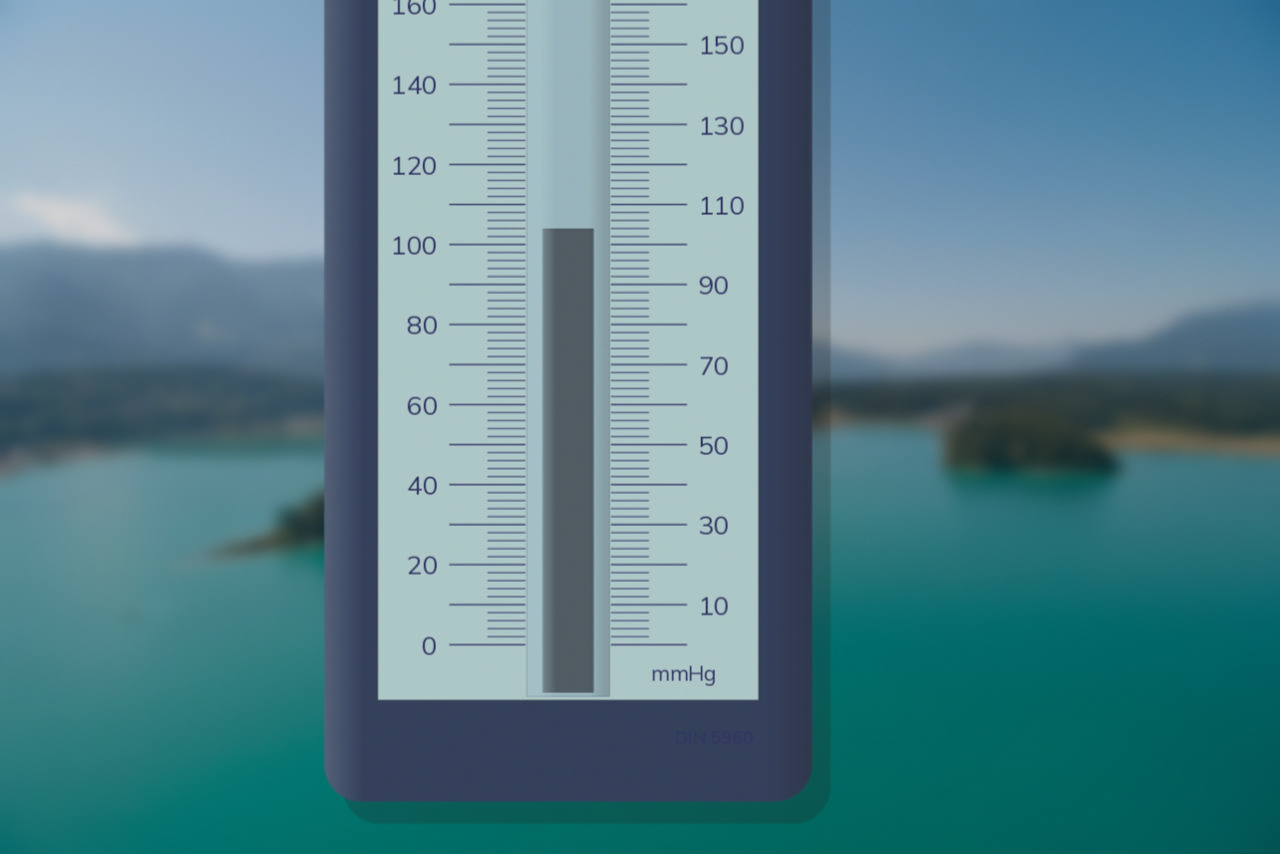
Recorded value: mmHg 104
